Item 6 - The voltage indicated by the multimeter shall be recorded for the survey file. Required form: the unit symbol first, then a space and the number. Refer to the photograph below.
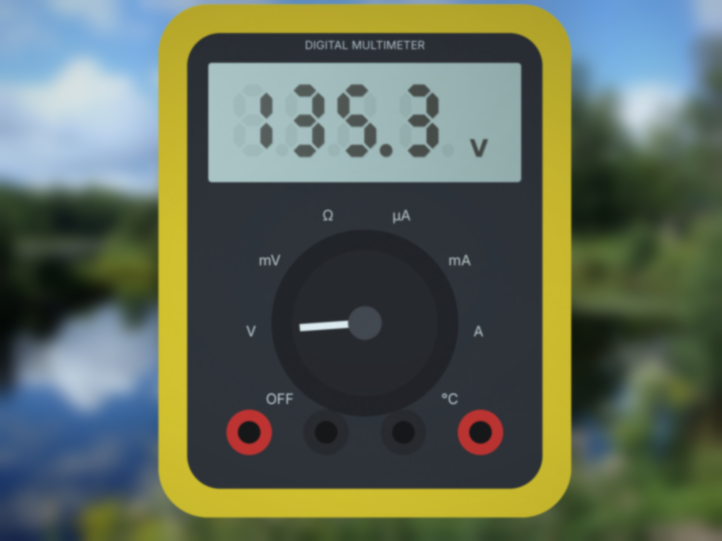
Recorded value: V 135.3
